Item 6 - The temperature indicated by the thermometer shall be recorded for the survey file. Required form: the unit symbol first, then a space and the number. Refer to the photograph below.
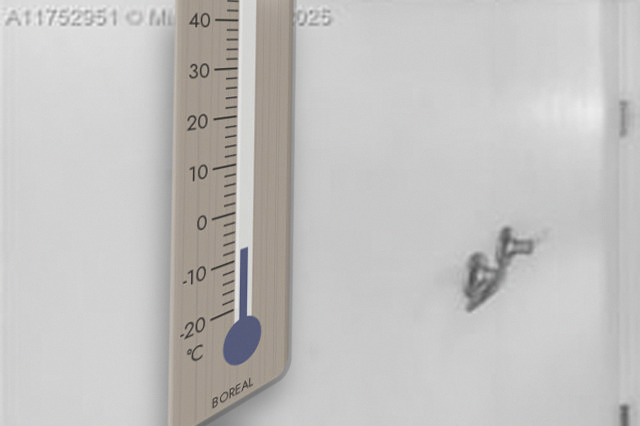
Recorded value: °C -8
